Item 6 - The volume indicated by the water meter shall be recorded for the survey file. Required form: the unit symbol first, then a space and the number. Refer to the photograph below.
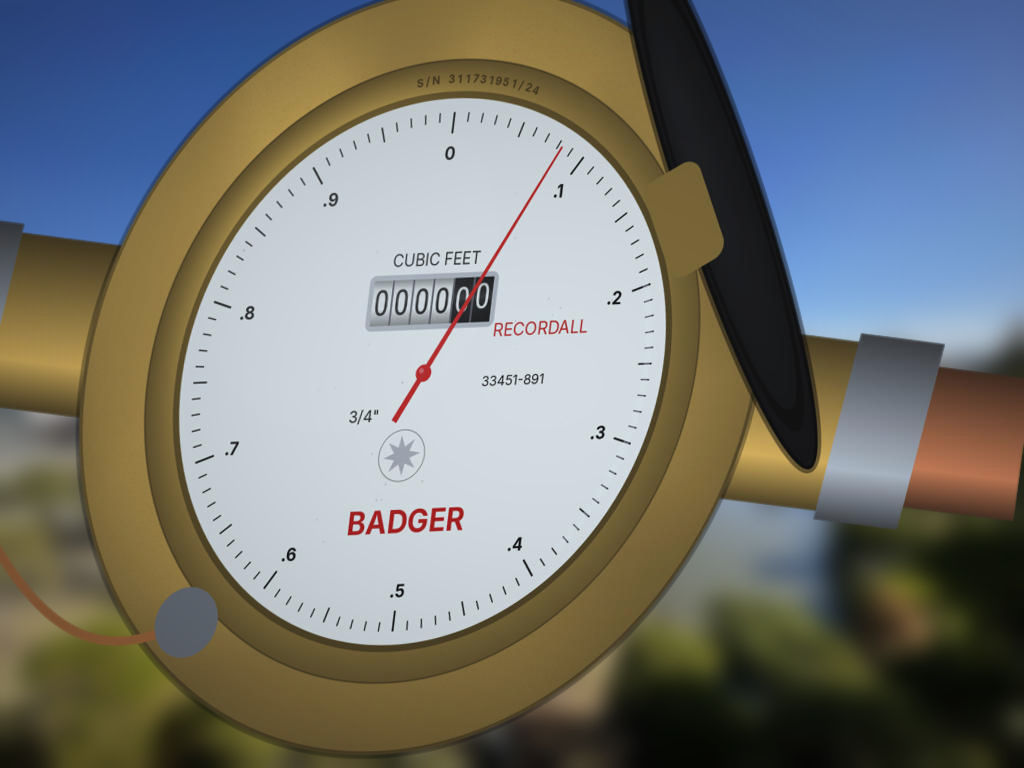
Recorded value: ft³ 0.08
